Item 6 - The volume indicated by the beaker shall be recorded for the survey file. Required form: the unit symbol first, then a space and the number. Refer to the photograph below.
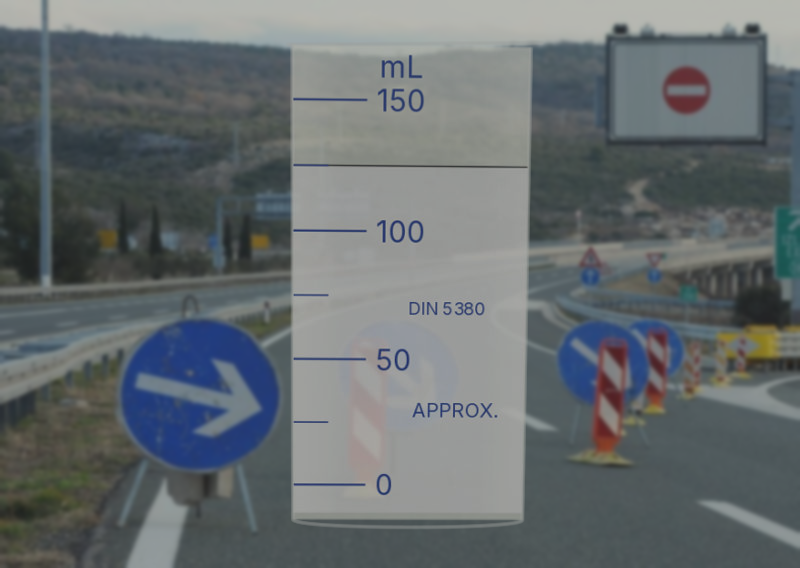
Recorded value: mL 125
